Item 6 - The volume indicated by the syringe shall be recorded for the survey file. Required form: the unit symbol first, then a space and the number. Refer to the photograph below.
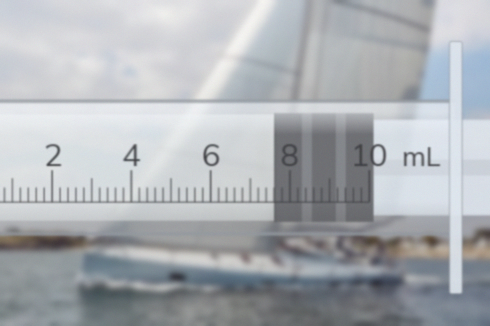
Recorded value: mL 7.6
